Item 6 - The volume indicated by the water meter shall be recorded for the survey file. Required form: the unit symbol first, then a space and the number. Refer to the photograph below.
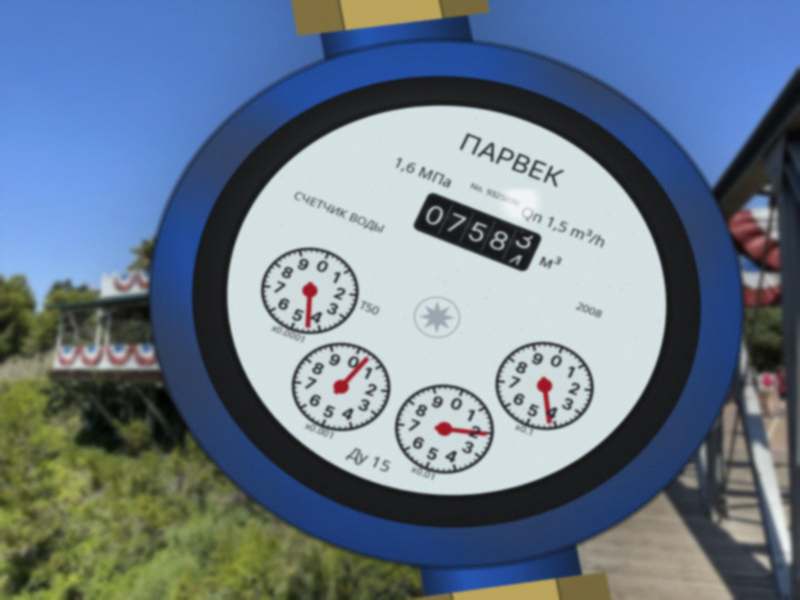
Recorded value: m³ 7583.4204
